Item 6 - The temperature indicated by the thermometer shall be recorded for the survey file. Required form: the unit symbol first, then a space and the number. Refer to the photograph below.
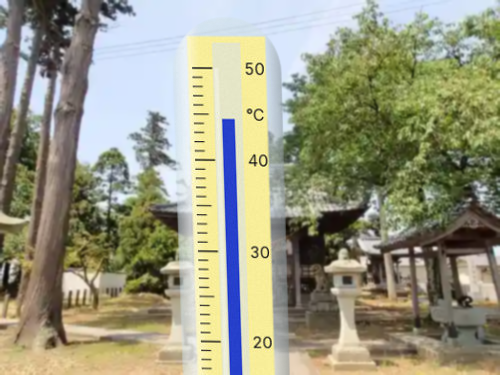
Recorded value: °C 44.5
